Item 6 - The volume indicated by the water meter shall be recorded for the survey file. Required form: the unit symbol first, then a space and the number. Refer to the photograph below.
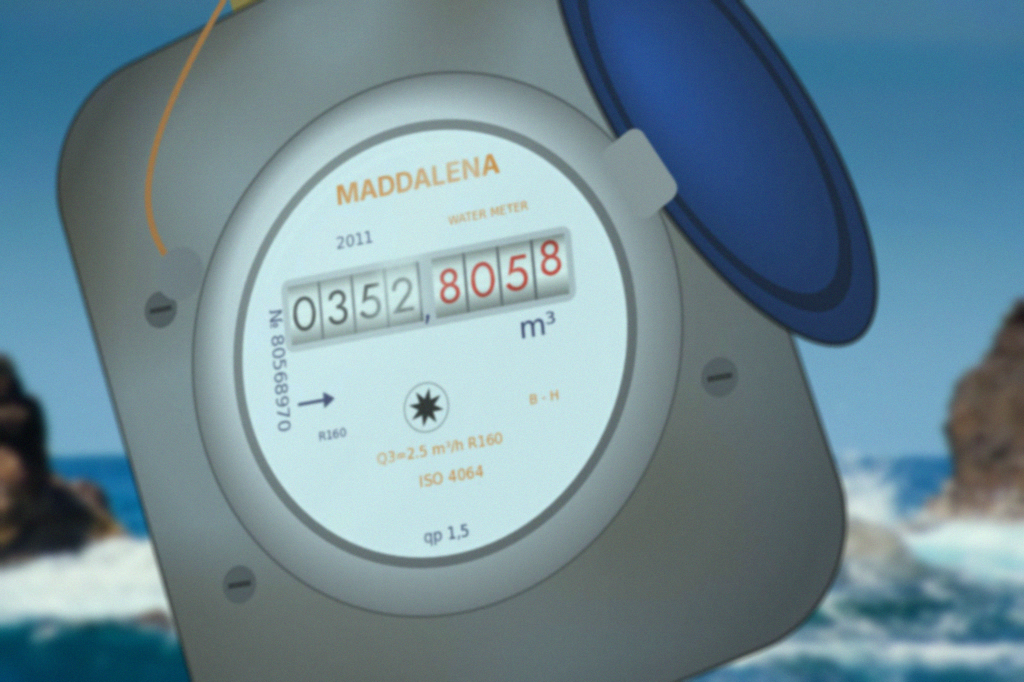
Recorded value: m³ 352.8058
